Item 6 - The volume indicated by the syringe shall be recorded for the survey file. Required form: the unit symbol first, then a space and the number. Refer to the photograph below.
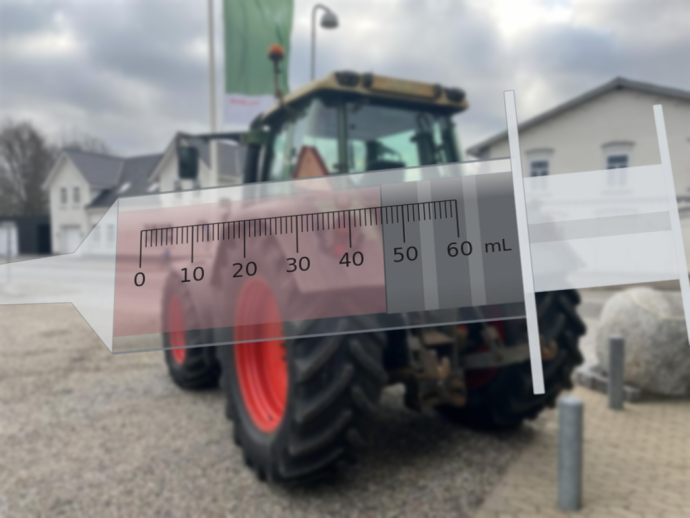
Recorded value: mL 46
